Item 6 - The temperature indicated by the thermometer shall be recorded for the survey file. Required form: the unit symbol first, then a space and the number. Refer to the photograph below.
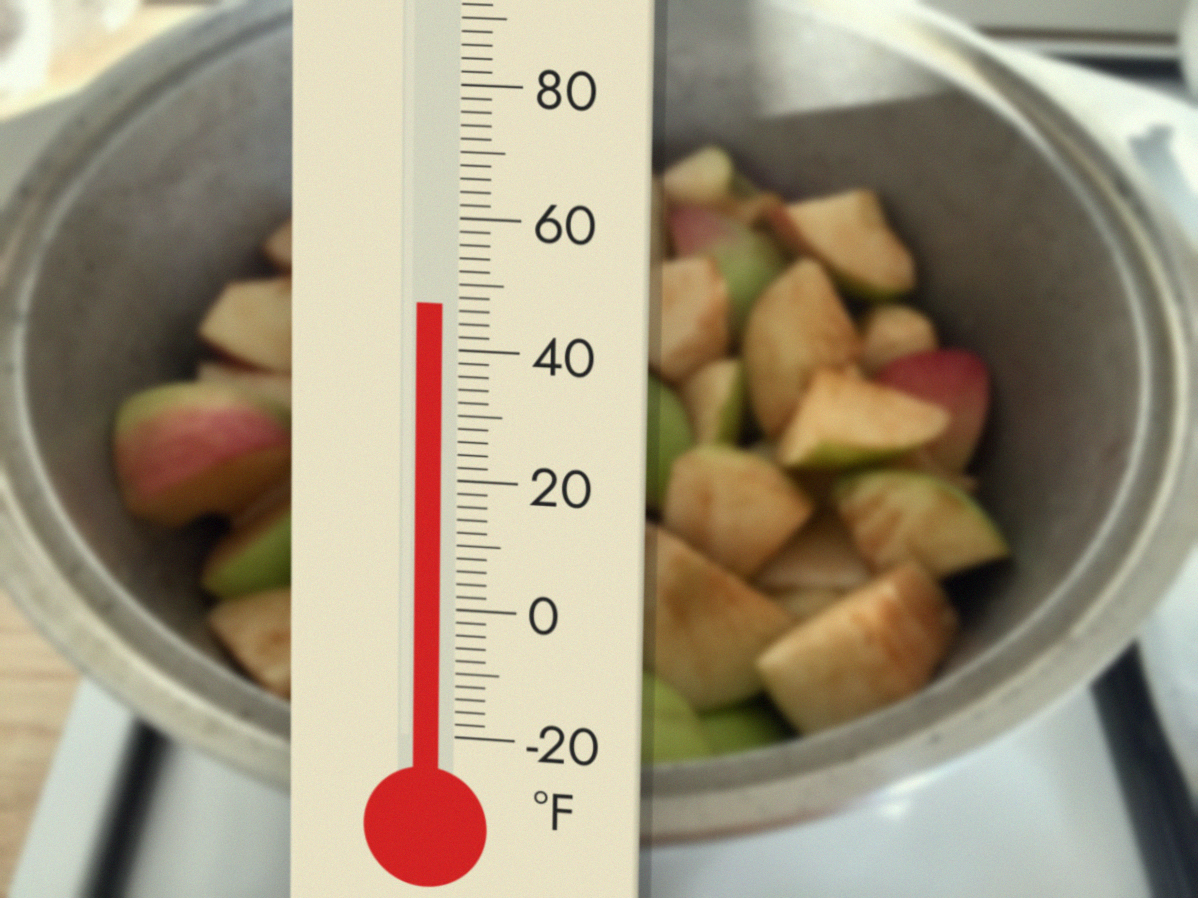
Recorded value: °F 47
